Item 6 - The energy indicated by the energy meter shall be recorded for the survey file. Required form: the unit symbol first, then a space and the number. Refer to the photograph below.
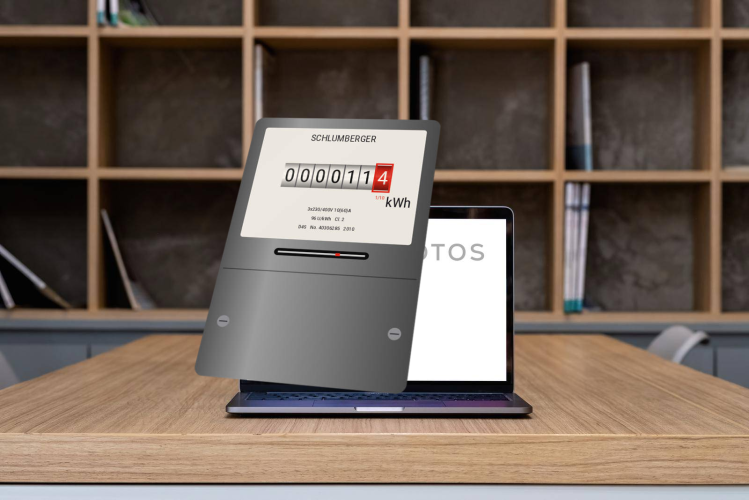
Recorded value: kWh 11.4
